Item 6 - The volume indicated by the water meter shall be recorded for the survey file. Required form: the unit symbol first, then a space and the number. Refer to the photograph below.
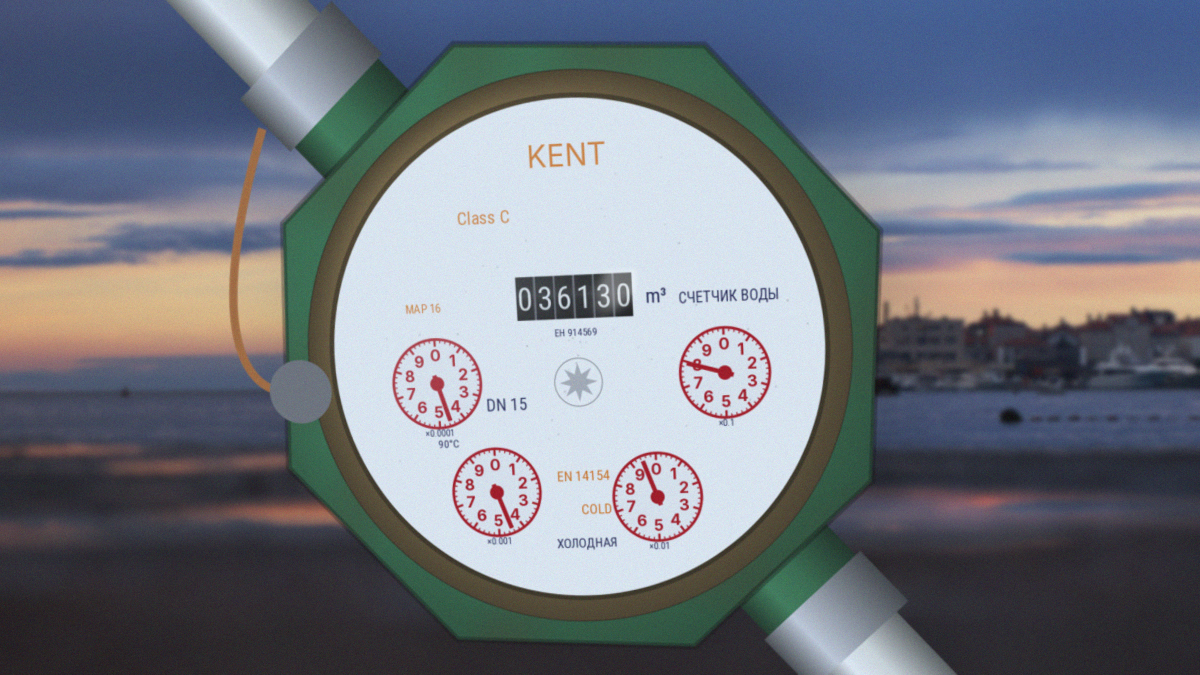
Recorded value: m³ 36130.7944
